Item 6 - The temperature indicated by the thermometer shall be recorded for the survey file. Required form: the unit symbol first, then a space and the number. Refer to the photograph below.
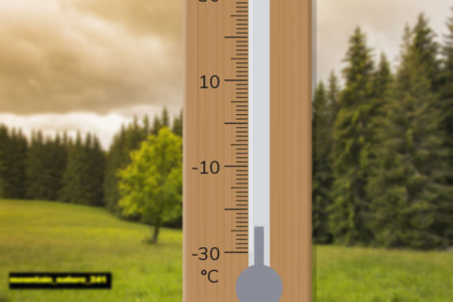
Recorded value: °C -24
